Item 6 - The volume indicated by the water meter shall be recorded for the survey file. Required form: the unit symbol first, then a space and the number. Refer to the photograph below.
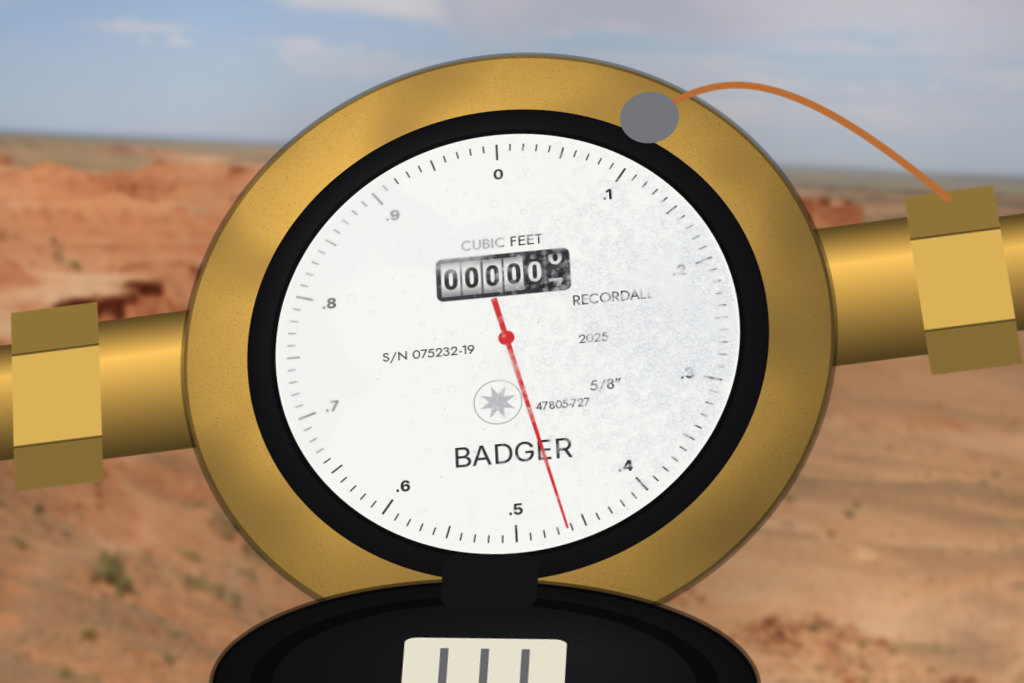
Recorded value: ft³ 6.46
